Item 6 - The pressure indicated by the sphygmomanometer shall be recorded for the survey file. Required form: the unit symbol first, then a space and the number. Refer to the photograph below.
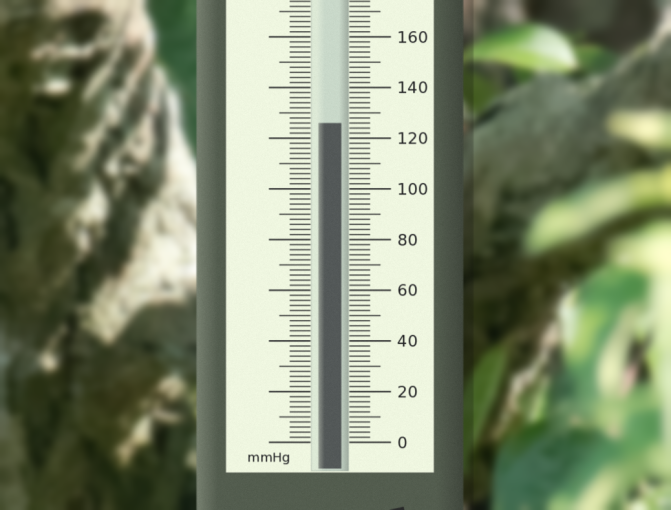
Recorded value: mmHg 126
